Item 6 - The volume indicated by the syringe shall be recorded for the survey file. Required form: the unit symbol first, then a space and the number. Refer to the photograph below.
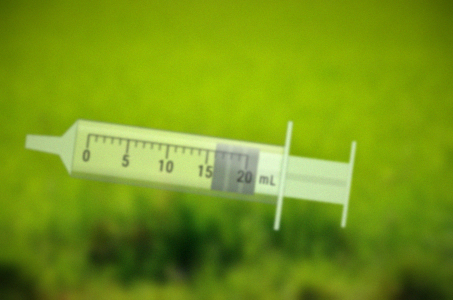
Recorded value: mL 16
